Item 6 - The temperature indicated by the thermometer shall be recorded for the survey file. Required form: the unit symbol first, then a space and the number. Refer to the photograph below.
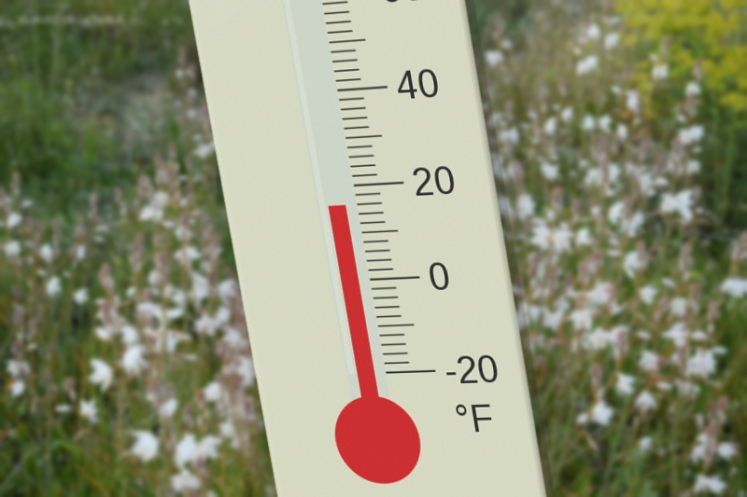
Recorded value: °F 16
